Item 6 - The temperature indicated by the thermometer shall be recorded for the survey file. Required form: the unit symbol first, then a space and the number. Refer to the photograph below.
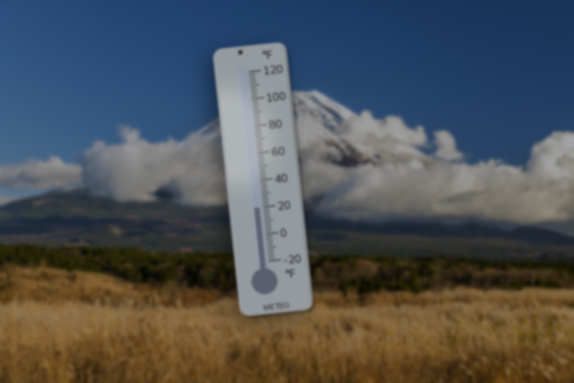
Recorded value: °F 20
